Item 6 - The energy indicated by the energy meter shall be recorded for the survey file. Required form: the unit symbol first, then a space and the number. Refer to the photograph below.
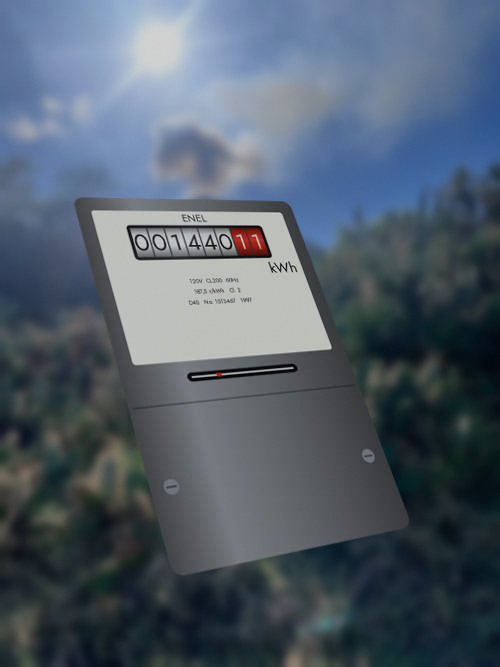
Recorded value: kWh 1440.11
